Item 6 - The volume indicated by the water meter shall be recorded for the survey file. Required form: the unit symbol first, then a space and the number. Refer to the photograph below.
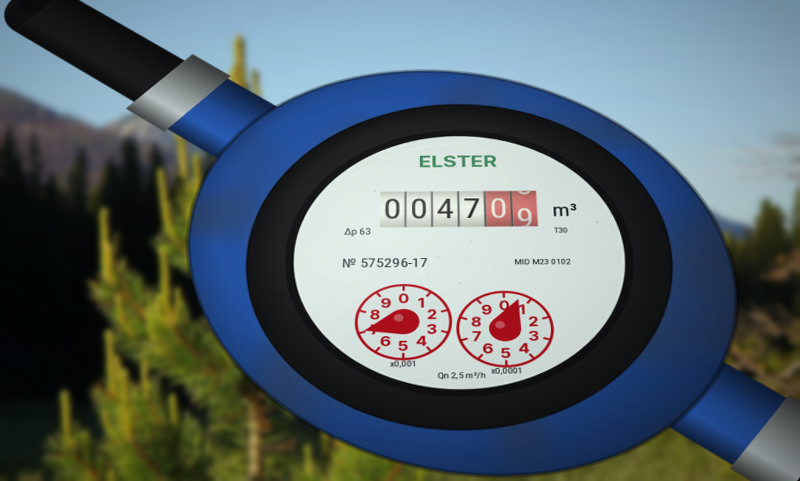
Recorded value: m³ 47.0870
